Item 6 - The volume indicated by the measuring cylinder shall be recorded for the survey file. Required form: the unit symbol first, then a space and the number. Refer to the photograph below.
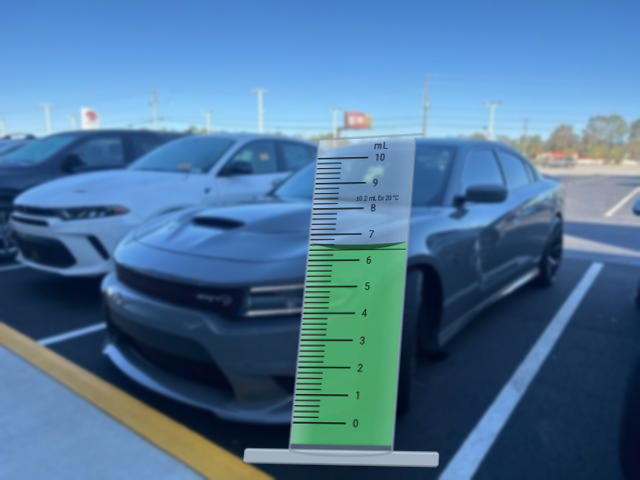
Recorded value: mL 6.4
